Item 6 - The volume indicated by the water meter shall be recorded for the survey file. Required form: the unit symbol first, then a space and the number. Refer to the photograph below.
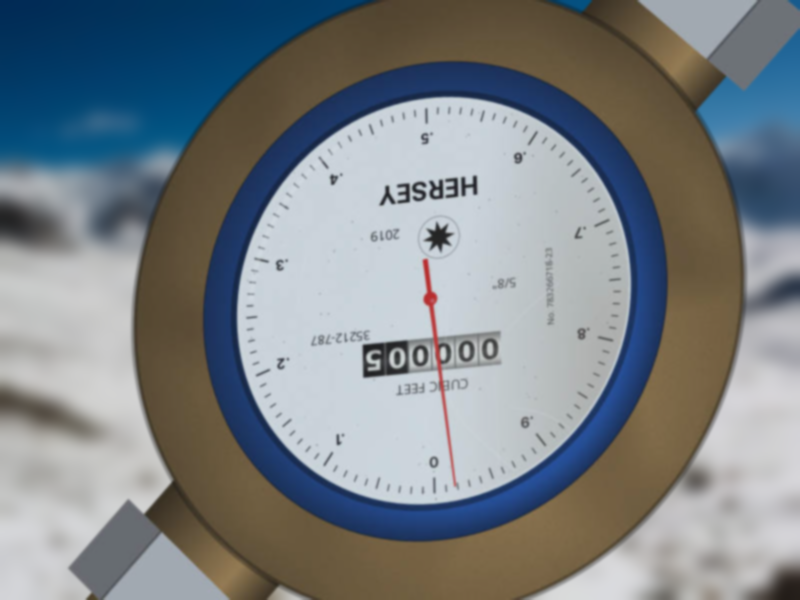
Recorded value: ft³ 4.98
